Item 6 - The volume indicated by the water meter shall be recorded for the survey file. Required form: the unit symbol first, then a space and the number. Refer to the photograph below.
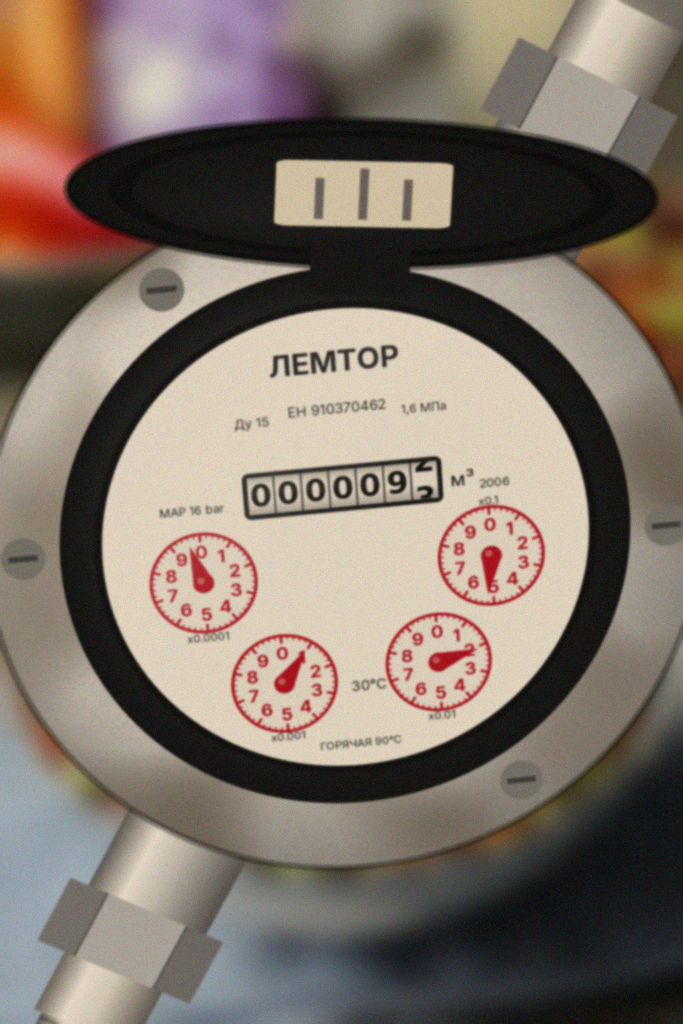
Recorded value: m³ 92.5209
